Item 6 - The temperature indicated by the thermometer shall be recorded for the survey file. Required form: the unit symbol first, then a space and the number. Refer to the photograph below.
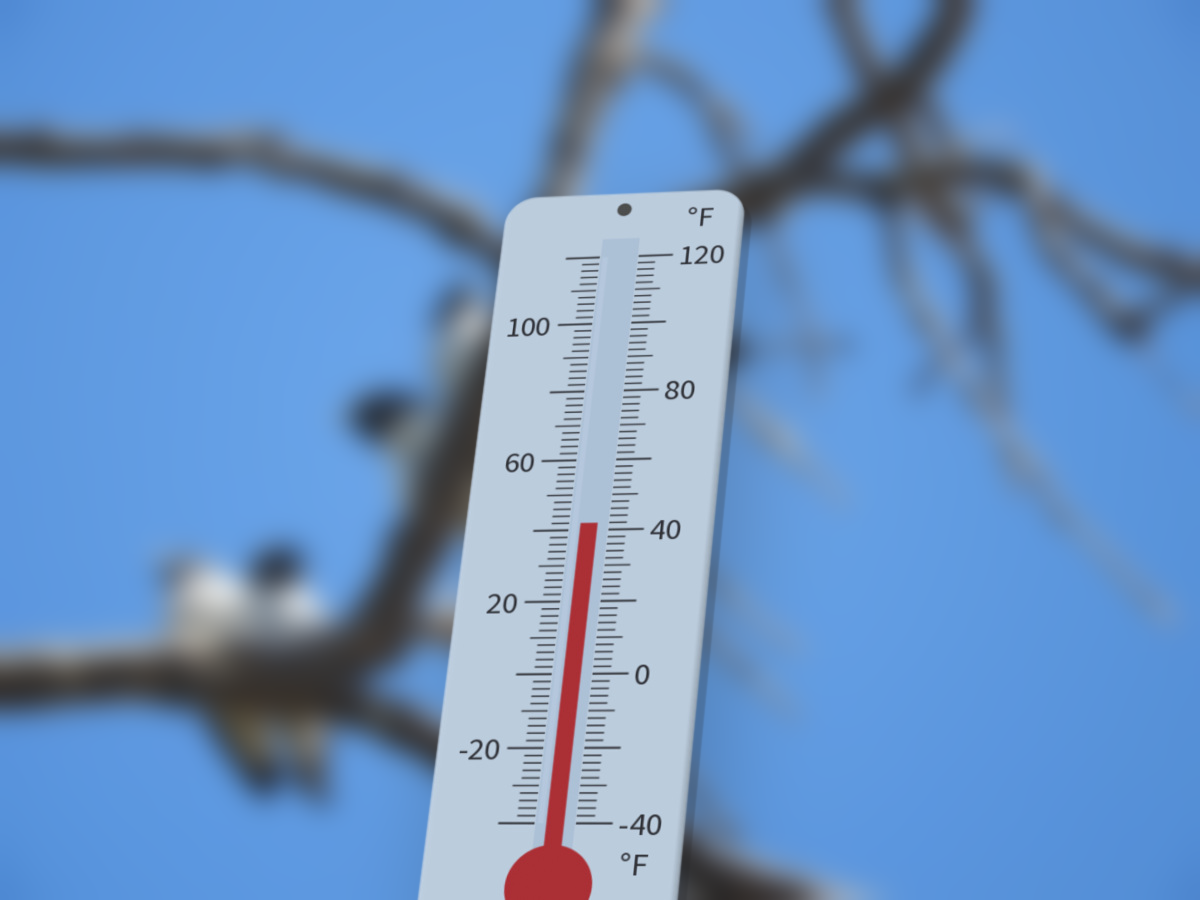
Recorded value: °F 42
